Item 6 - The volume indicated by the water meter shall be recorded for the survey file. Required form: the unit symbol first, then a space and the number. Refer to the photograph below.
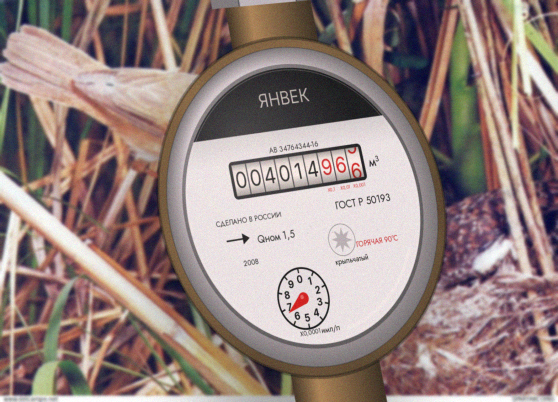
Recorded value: m³ 4014.9656
